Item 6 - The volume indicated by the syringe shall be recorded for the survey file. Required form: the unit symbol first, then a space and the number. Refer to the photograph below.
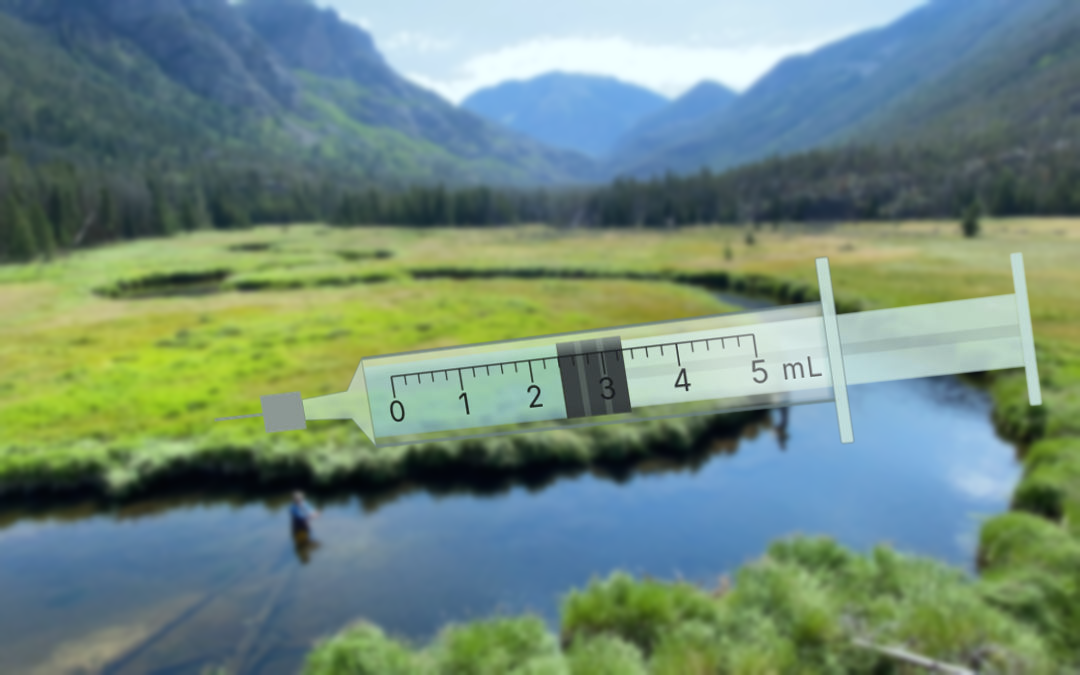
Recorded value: mL 2.4
